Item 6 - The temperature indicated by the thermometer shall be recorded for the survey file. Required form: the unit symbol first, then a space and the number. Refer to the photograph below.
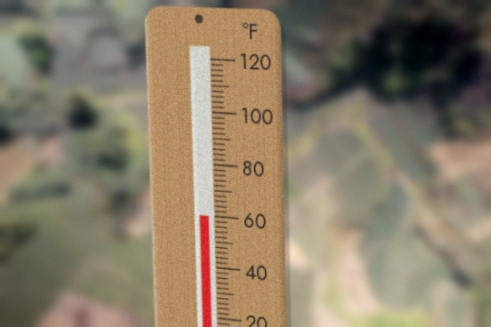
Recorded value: °F 60
